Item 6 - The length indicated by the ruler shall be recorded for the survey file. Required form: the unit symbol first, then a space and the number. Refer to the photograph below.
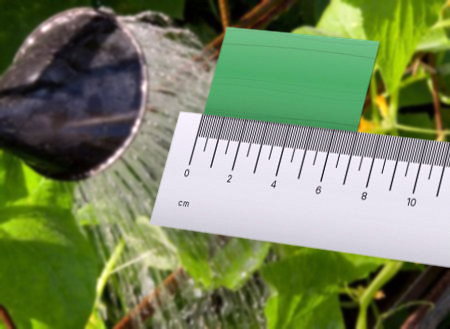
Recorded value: cm 7
